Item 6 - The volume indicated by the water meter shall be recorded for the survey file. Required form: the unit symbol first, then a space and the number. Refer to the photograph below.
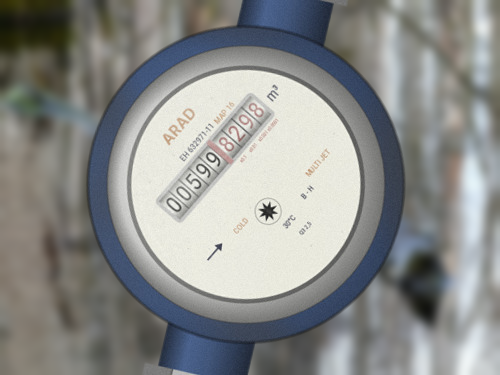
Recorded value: m³ 599.8298
